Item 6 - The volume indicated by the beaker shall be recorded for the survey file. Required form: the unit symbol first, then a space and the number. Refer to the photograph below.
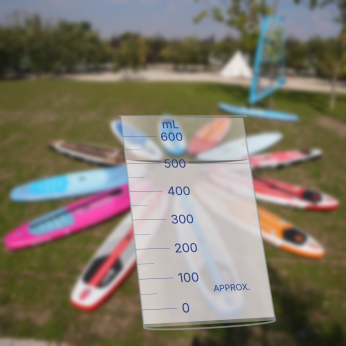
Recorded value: mL 500
